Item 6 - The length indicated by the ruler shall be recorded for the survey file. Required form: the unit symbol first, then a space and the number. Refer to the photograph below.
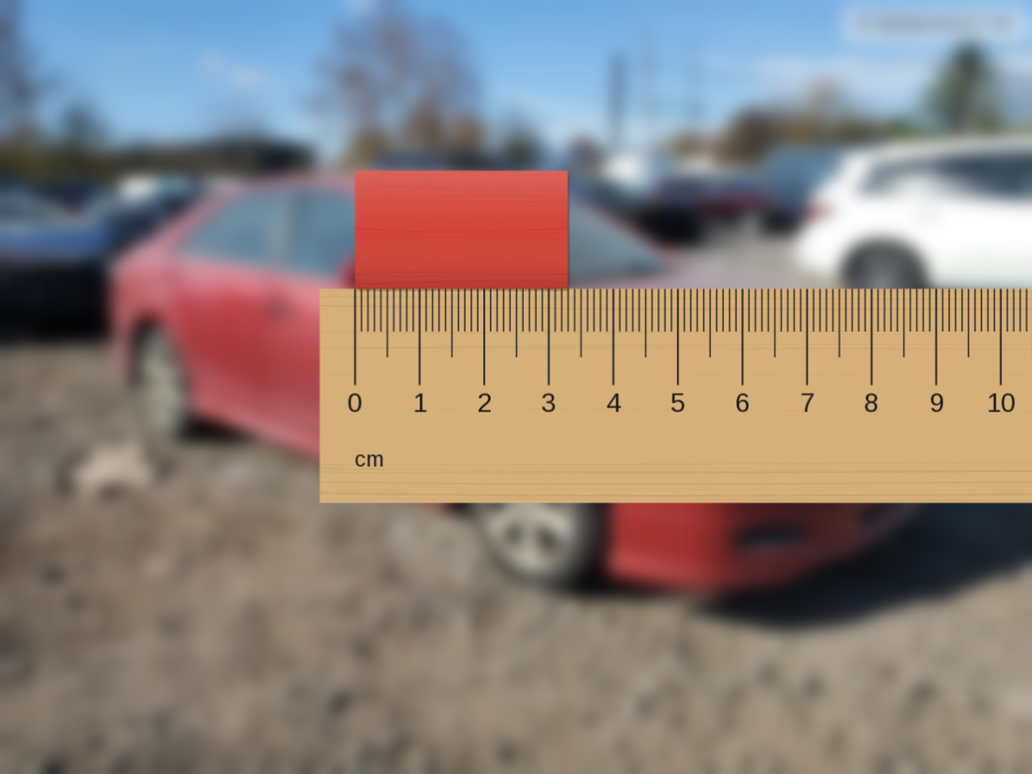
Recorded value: cm 3.3
